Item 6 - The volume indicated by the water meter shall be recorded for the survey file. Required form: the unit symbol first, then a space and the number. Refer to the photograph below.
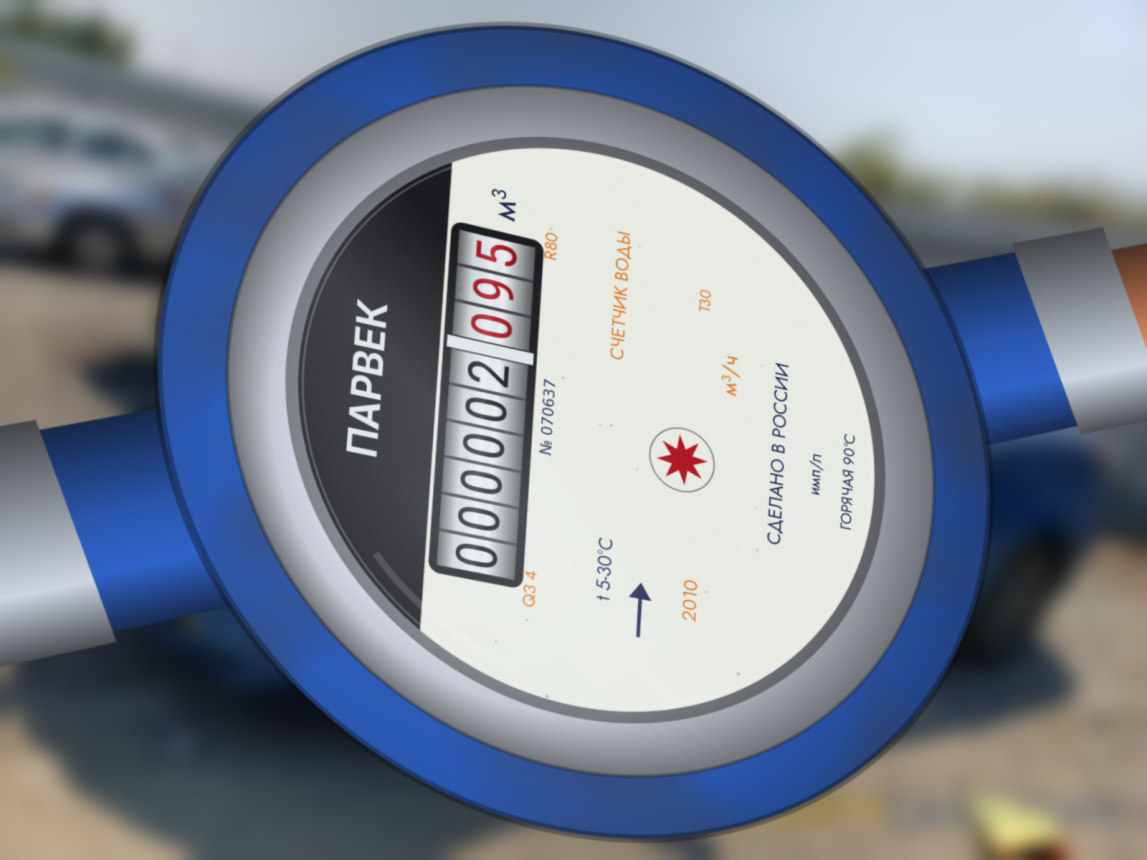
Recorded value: m³ 2.095
